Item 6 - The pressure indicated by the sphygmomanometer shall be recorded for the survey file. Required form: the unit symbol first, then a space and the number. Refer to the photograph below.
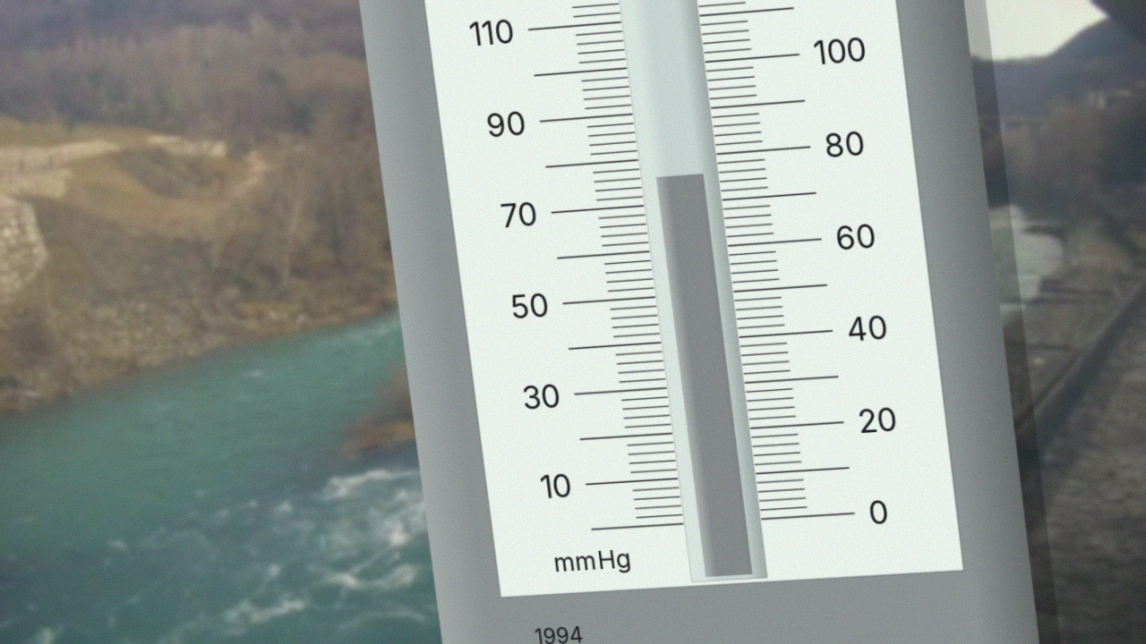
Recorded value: mmHg 76
